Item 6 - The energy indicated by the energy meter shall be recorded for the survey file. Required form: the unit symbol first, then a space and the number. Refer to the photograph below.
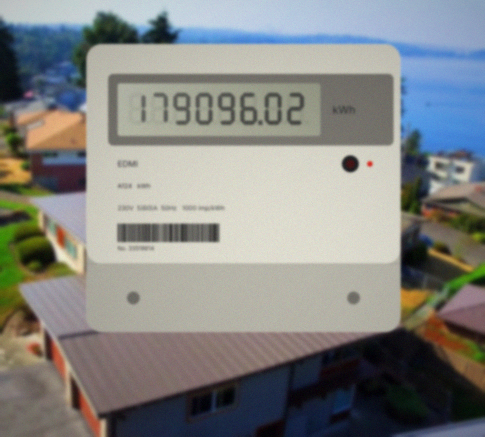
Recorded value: kWh 179096.02
